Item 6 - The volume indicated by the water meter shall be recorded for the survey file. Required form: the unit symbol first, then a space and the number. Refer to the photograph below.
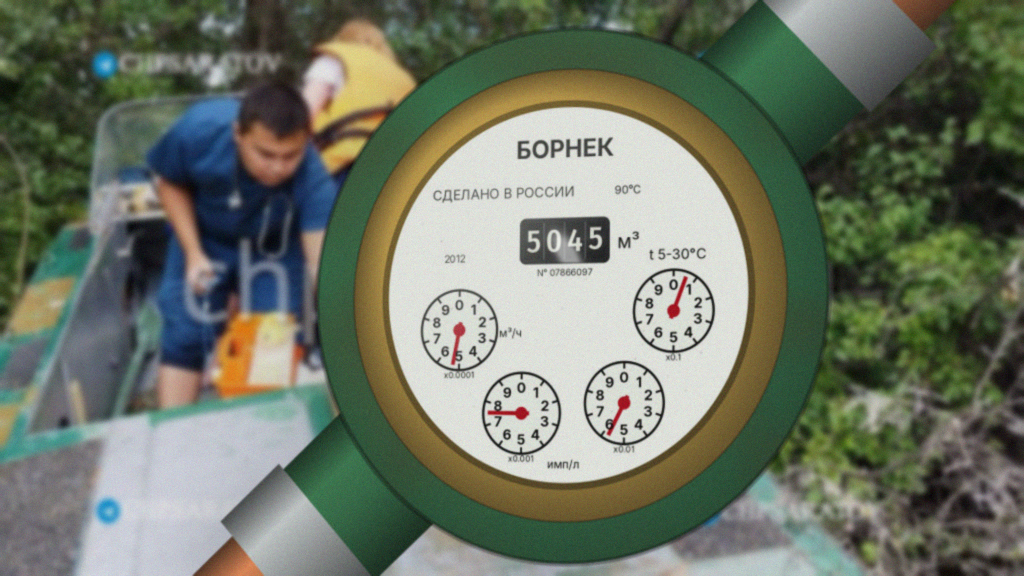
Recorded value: m³ 5045.0575
